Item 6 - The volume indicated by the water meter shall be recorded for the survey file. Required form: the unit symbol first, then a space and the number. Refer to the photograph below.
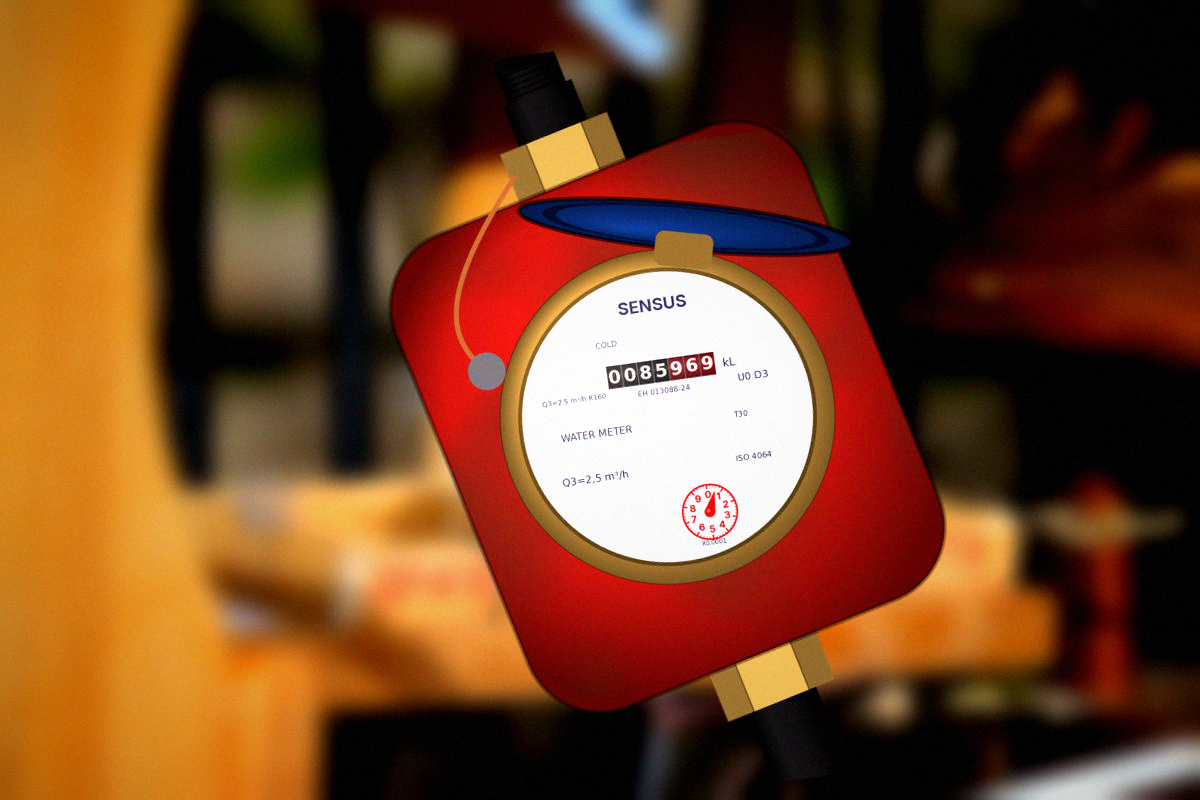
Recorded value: kL 85.9690
